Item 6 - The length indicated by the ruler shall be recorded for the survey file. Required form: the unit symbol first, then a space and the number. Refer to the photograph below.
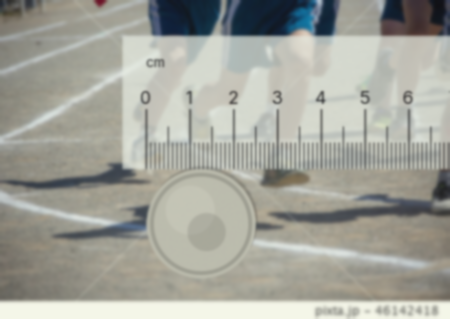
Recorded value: cm 2.5
